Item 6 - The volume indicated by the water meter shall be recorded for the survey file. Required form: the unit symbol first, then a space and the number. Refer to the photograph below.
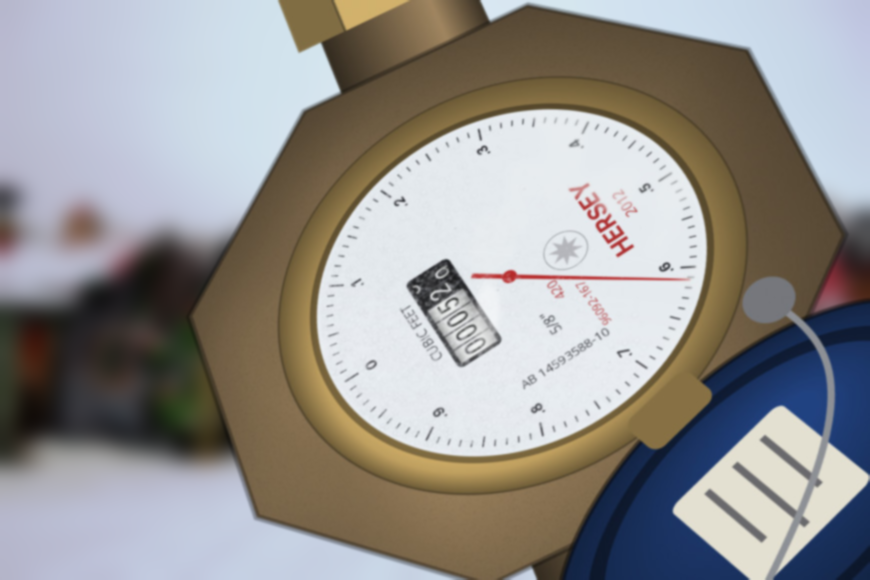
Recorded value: ft³ 528.61
